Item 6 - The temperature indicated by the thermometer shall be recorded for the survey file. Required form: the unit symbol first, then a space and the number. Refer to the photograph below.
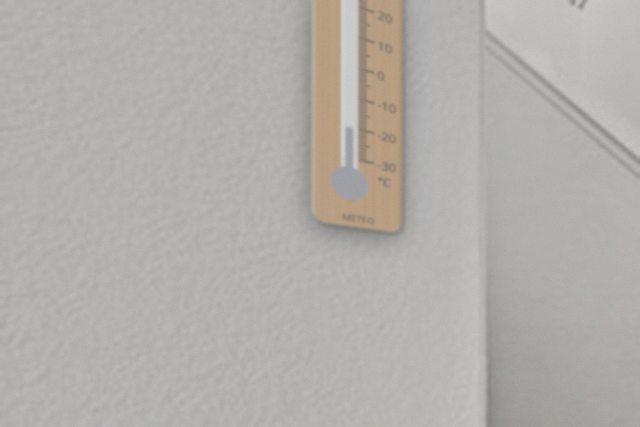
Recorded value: °C -20
